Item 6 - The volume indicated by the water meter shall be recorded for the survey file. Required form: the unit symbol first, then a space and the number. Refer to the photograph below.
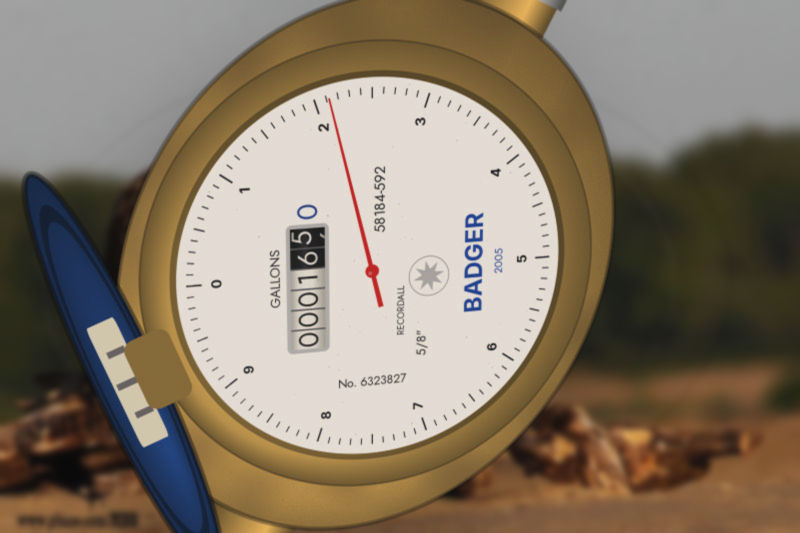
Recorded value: gal 1652.1
